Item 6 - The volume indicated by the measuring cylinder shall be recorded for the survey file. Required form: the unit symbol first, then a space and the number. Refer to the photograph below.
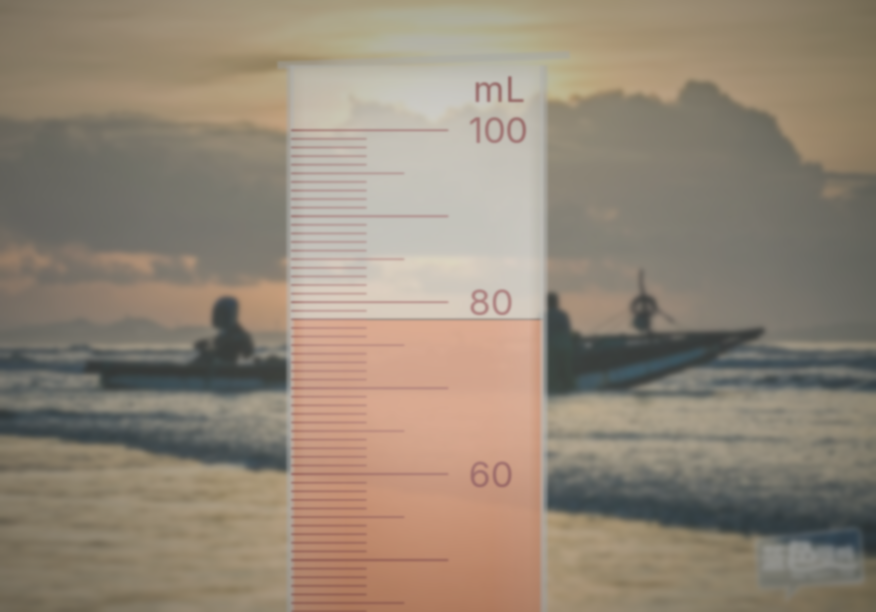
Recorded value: mL 78
